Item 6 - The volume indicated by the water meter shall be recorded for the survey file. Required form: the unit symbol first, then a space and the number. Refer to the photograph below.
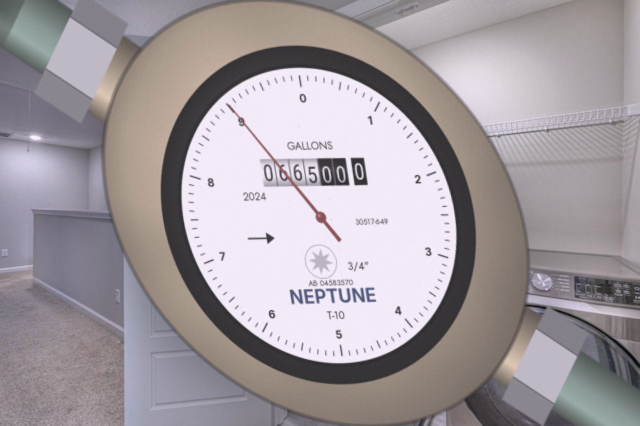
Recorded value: gal 664999.0
